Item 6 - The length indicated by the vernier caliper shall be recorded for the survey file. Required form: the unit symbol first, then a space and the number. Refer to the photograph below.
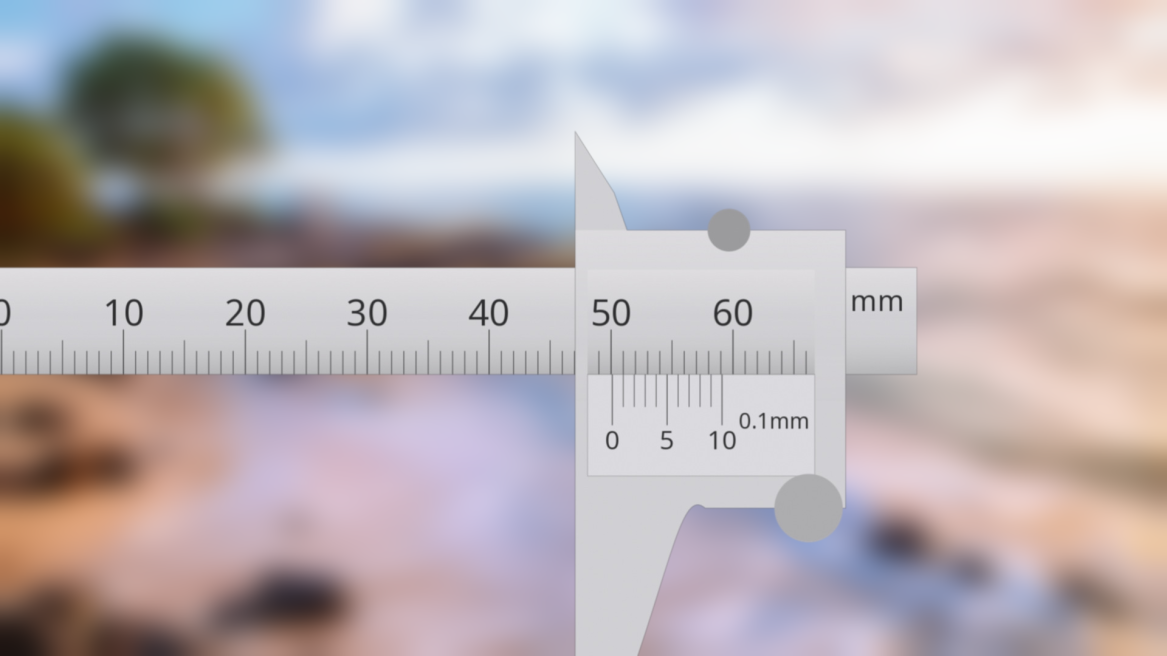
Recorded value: mm 50.1
